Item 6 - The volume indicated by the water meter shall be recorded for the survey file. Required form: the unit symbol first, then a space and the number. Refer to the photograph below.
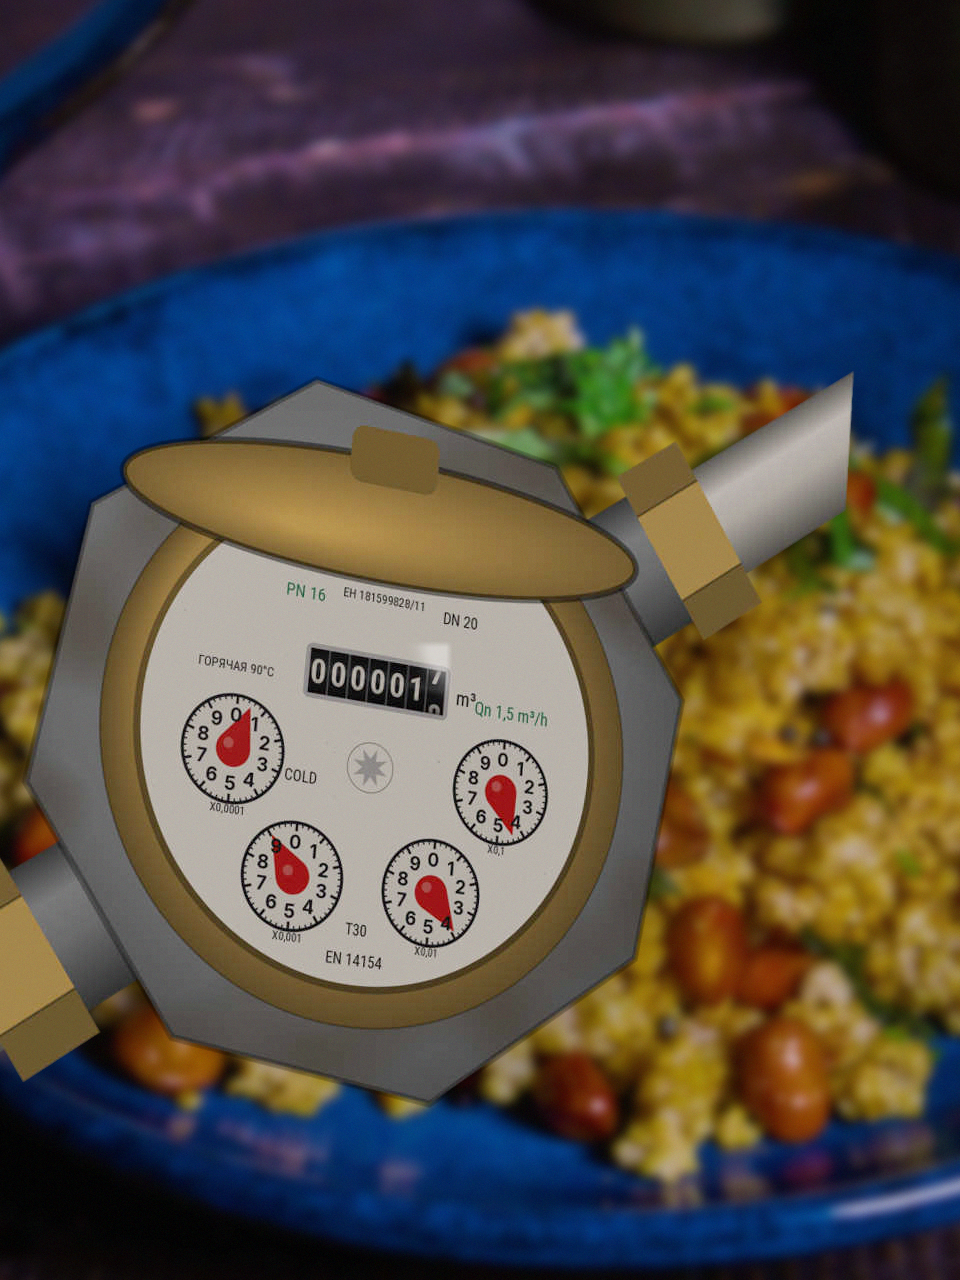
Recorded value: m³ 17.4390
